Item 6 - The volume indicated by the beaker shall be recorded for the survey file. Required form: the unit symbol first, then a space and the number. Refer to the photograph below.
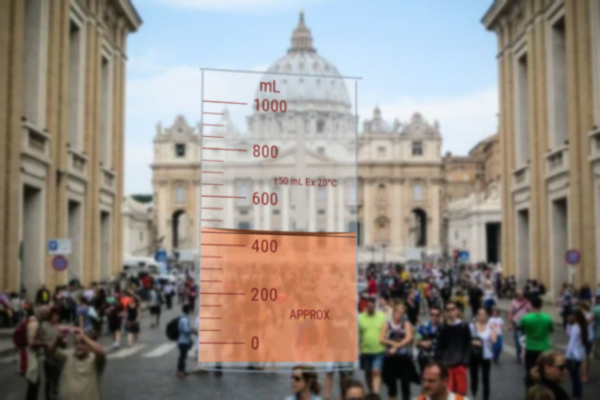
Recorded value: mL 450
